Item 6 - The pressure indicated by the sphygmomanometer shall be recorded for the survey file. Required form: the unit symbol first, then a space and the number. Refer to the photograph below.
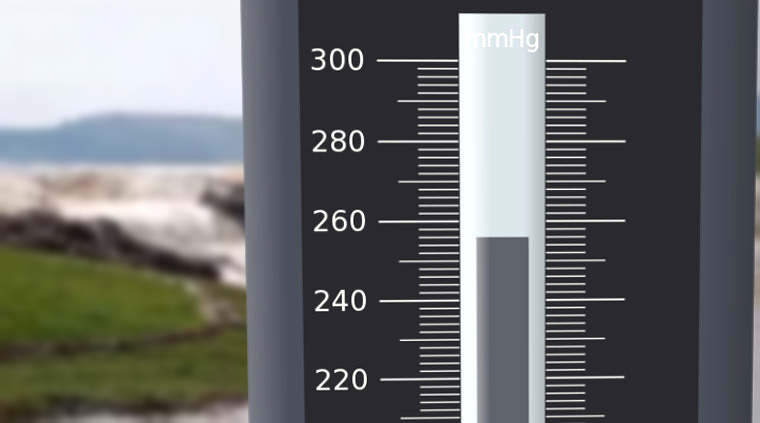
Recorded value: mmHg 256
